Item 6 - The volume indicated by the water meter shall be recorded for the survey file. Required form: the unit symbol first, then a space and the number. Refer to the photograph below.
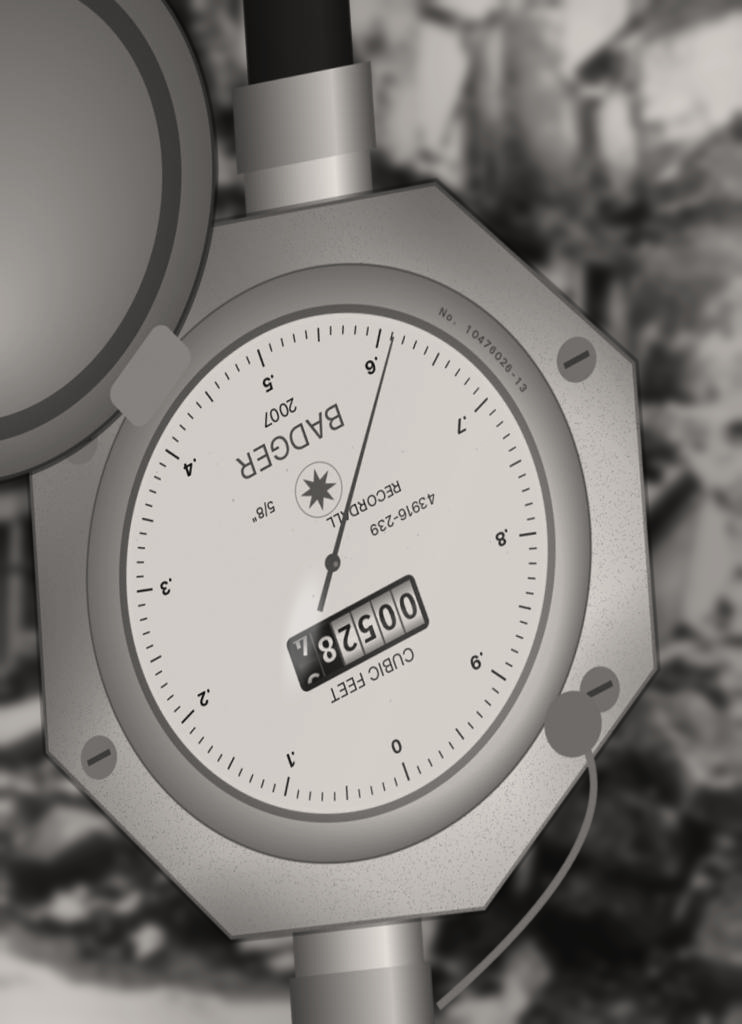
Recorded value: ft³ 5283.61
